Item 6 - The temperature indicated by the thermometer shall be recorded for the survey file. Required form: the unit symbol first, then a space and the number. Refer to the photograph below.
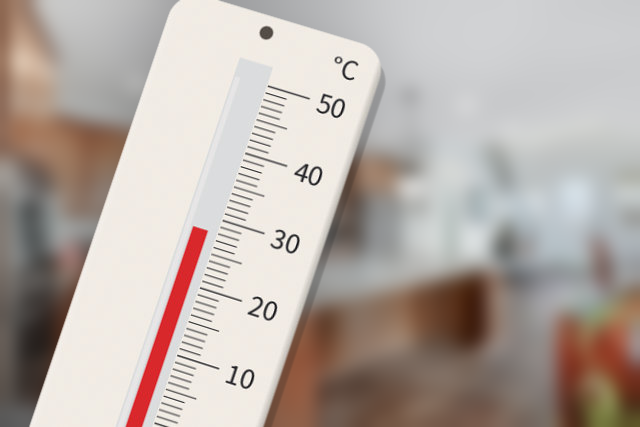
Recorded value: °C 28
